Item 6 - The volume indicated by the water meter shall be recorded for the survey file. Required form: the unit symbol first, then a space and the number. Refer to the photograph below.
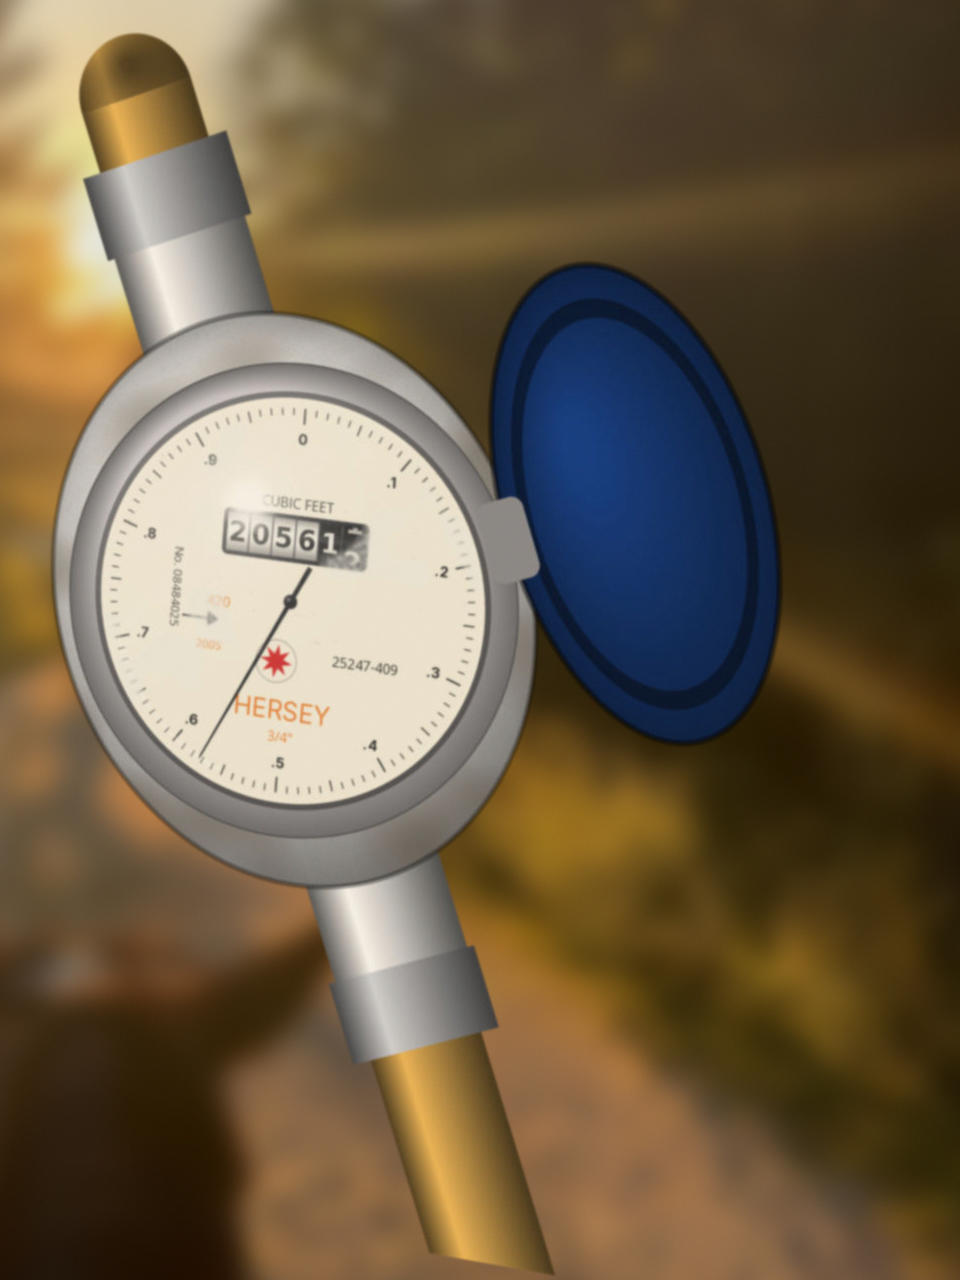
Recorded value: ft³ 205611.57
